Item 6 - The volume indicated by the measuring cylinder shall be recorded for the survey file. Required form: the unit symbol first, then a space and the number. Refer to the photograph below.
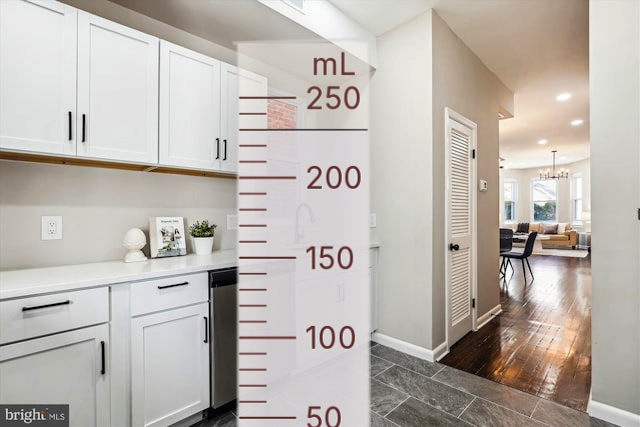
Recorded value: mL 230
